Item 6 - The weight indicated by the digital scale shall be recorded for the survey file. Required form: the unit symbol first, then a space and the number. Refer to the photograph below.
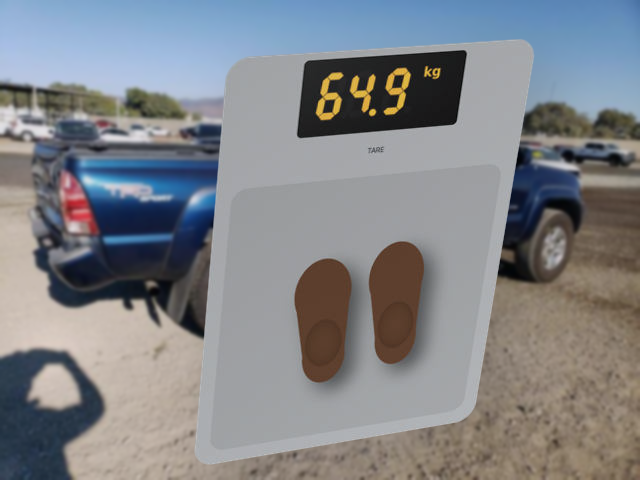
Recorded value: kg 64.9
